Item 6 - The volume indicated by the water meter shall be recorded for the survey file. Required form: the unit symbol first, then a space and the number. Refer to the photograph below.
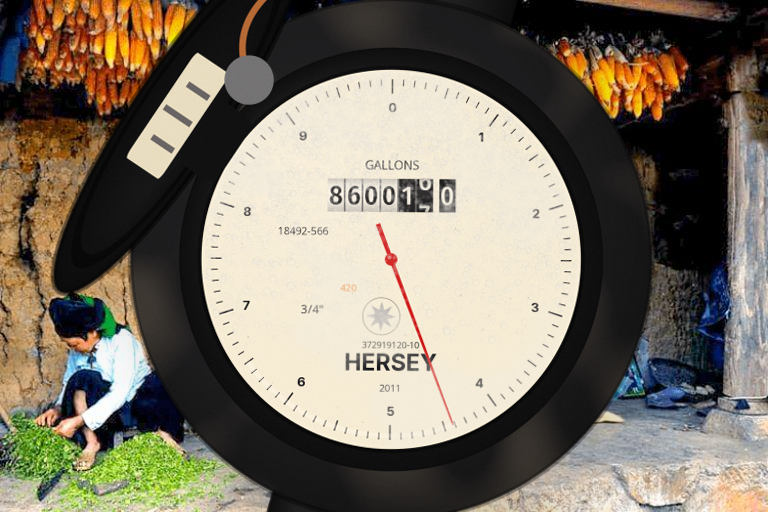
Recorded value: gal 8600164.4
